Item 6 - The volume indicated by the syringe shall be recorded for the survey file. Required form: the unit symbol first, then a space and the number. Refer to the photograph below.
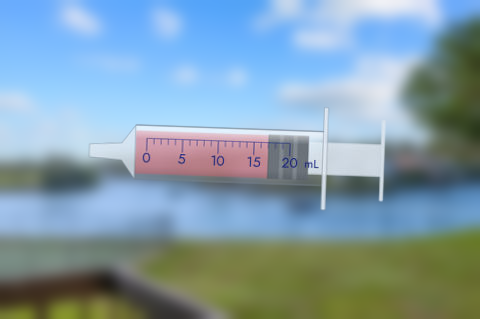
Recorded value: mL 17
